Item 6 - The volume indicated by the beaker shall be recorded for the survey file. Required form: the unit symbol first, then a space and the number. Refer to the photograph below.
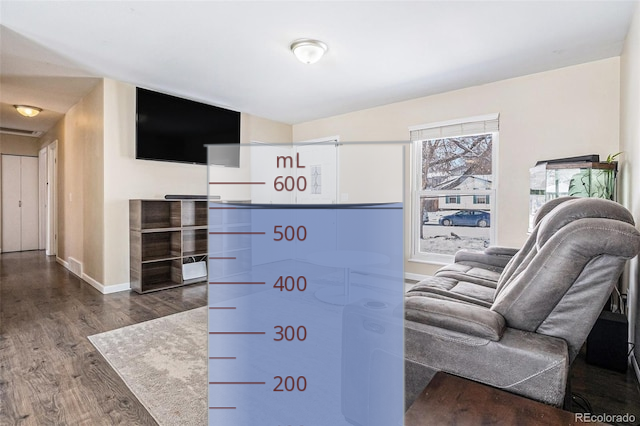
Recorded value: mL 550
